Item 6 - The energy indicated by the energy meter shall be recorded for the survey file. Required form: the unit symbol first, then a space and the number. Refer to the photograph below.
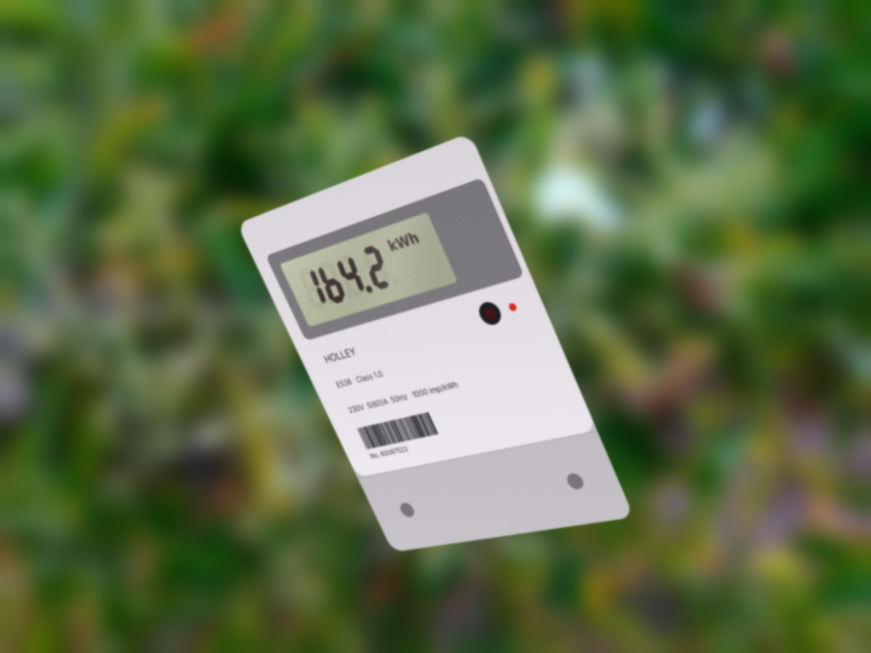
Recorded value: kWh 164.2
